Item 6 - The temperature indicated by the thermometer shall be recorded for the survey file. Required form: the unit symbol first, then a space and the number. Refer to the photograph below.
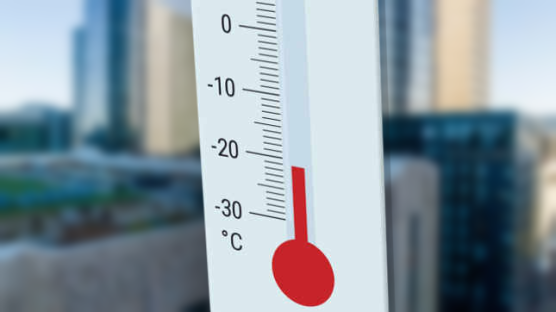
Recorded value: °C -21
